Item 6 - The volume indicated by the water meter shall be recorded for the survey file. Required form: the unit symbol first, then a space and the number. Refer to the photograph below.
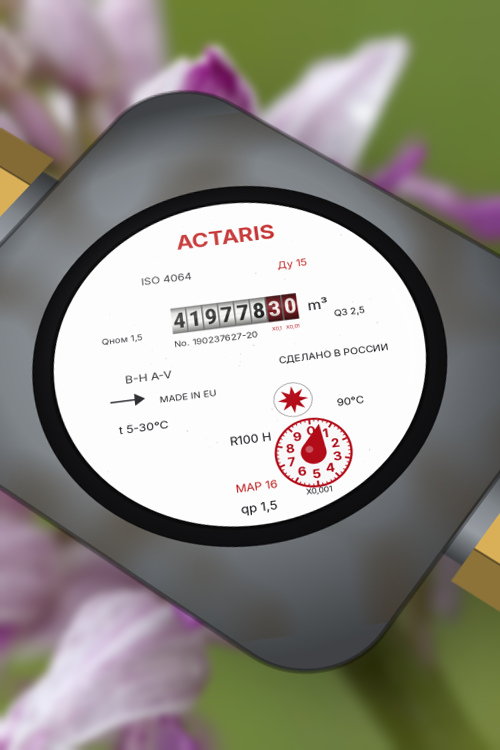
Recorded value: m³ 419778.300
